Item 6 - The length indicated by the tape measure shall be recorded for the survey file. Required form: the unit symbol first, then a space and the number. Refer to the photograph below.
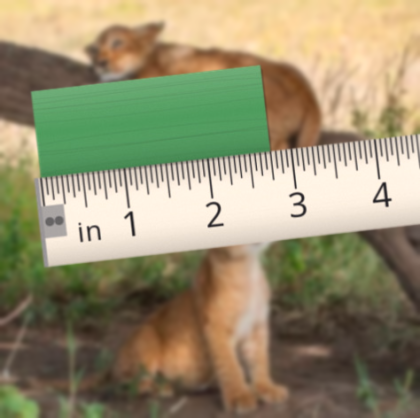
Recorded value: in 2.75
